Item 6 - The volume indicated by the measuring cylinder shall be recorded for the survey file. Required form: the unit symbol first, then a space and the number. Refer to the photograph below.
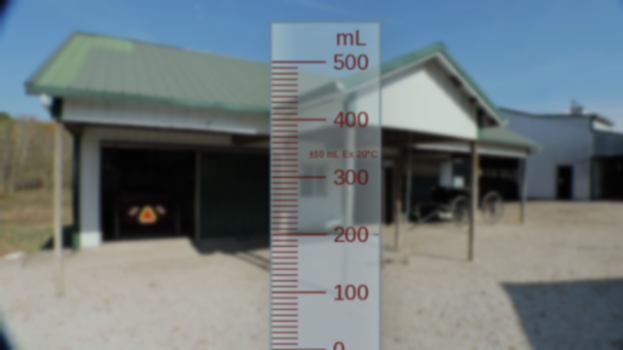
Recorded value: mL 200
